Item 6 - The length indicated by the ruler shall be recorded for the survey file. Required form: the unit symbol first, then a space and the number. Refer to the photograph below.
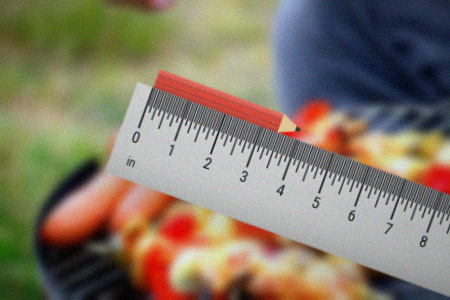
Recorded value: in 4
